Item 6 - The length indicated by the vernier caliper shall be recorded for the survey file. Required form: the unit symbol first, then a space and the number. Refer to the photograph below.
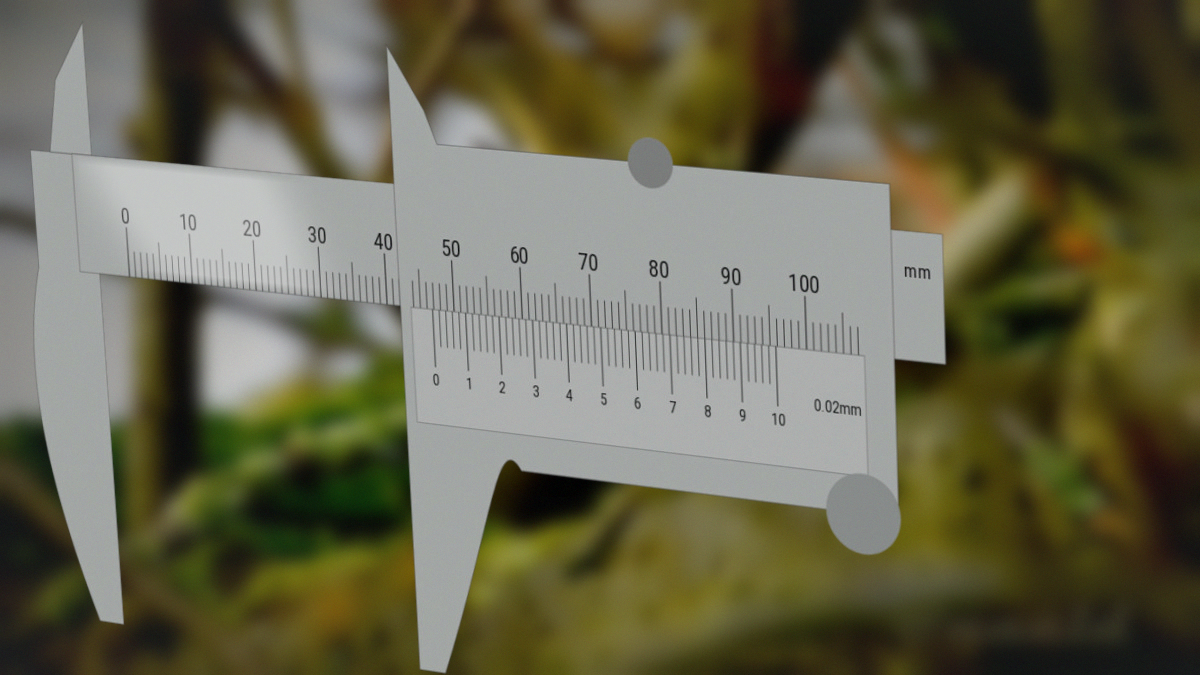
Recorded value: mm 46.8
